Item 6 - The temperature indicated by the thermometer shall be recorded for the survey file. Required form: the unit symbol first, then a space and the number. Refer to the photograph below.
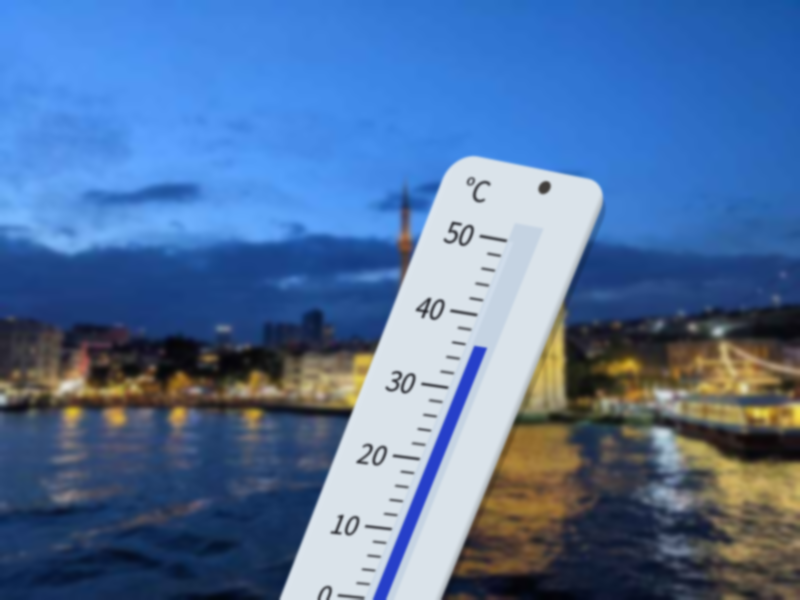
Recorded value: °C 36
